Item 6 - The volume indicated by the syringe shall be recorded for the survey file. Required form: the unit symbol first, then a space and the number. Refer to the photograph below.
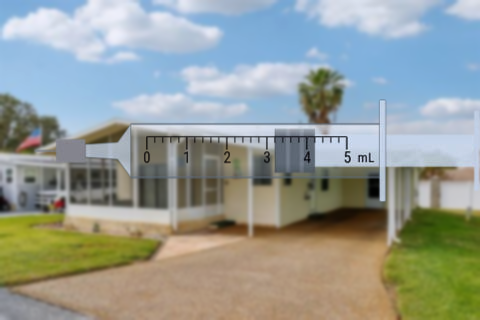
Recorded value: mL 3.2
